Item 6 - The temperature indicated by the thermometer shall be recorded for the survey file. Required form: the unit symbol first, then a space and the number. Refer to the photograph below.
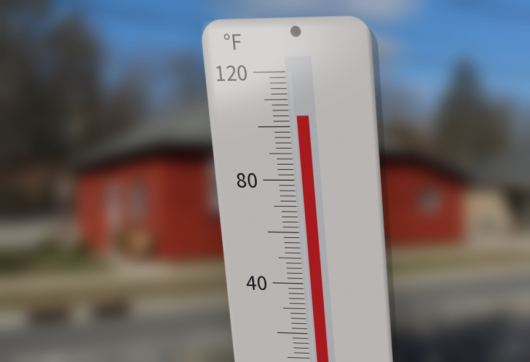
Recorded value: °F 104
